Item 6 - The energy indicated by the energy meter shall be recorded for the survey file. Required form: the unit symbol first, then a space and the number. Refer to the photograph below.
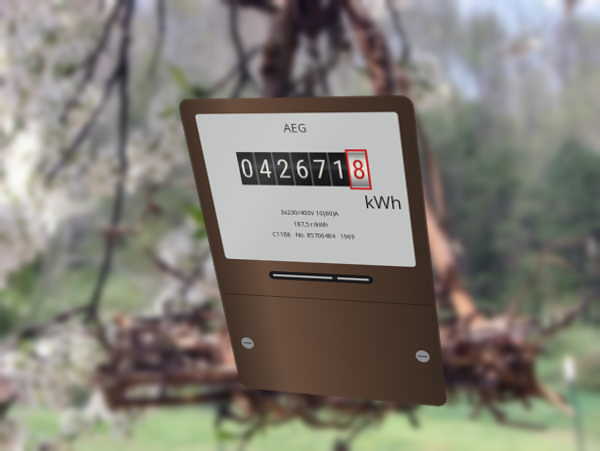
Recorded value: kWh 42671.8
